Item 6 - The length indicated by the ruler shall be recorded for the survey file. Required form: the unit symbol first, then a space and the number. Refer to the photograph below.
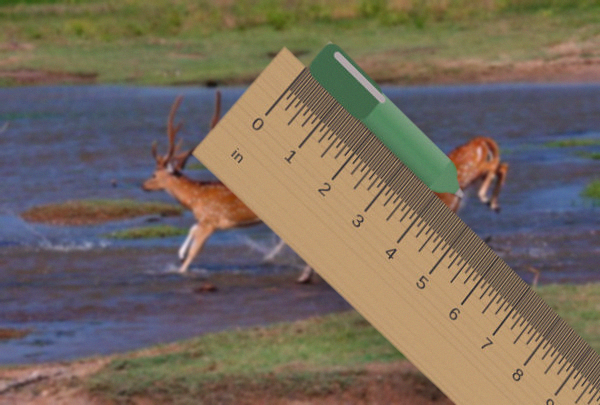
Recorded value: in 4.5
